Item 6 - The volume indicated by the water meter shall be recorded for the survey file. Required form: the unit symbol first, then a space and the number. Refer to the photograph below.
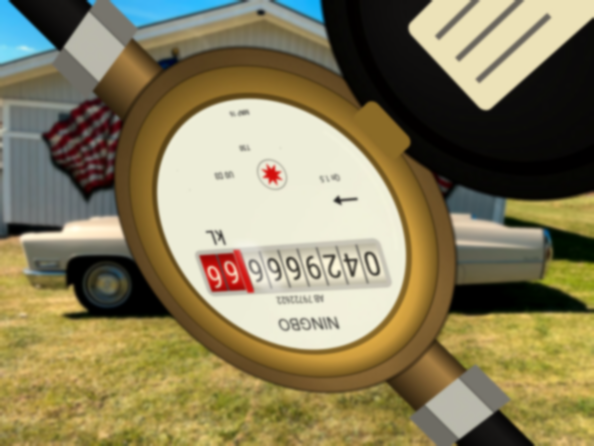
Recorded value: kL 429666.66
